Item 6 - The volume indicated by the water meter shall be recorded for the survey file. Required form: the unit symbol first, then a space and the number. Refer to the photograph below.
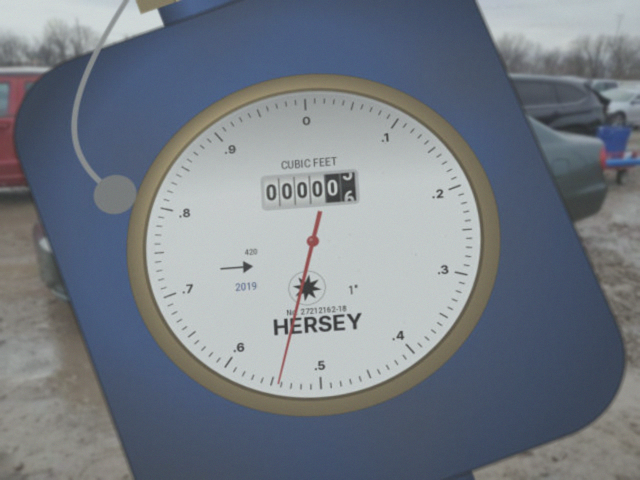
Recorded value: ft³ 5.54
